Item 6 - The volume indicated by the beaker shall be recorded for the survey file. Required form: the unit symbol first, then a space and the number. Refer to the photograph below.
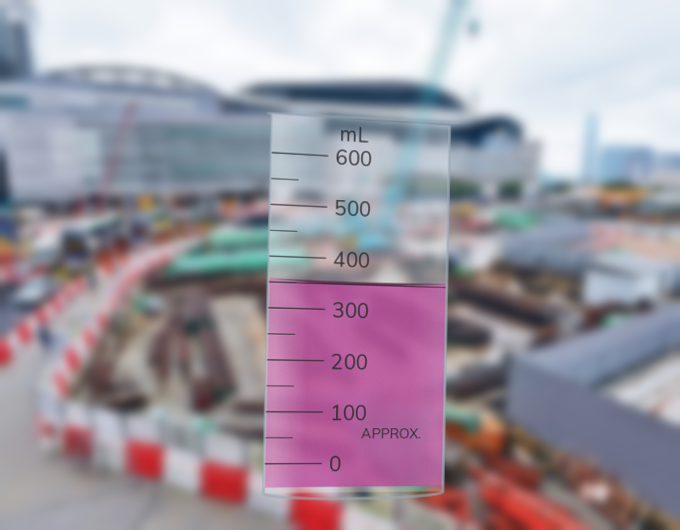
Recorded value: mL 350
